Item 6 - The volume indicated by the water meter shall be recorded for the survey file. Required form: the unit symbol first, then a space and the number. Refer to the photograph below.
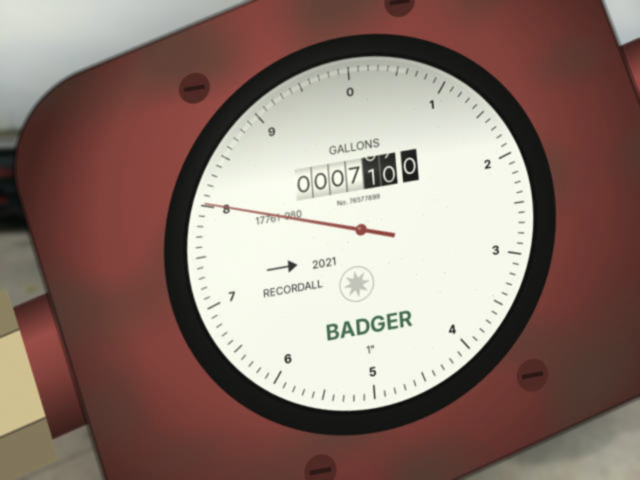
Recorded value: gal 7098.0
